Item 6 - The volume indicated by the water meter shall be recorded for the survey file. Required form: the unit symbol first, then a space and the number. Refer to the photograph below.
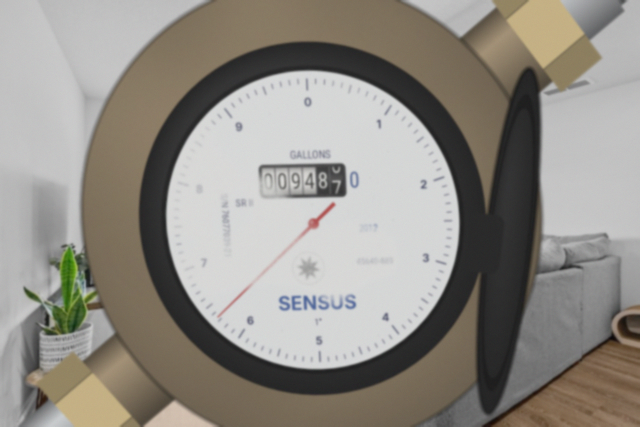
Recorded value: gal 94866.3
